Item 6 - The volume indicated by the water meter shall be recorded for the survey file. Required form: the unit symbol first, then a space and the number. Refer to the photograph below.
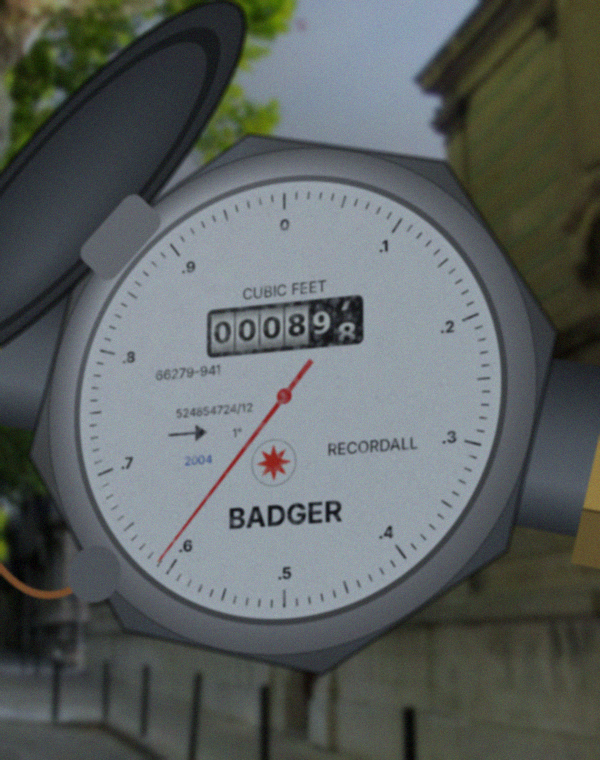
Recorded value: ft³ 897.61
